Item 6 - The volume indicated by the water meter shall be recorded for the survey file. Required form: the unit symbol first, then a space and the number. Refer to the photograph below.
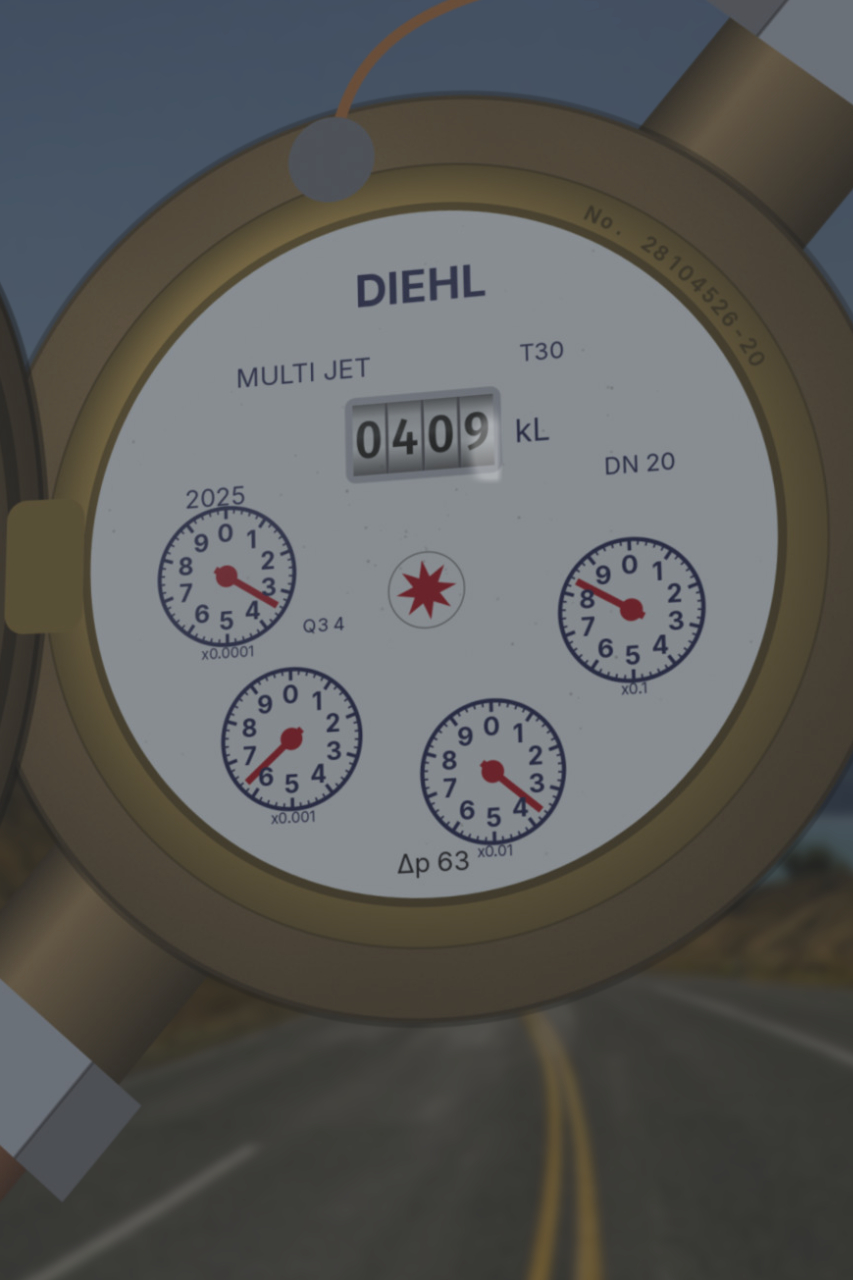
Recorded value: kL 409.8363
